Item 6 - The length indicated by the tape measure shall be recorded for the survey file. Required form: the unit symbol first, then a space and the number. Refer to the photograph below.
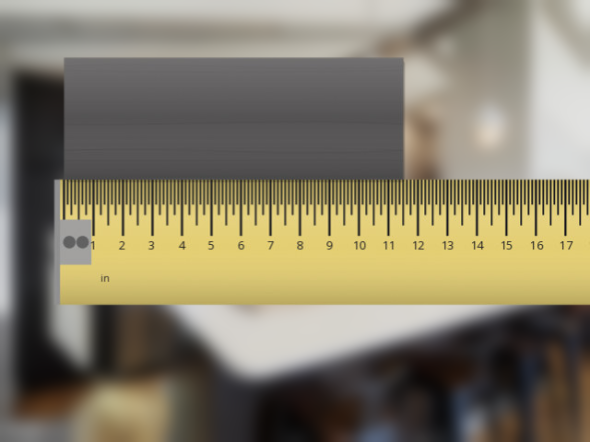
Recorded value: in 11.5
